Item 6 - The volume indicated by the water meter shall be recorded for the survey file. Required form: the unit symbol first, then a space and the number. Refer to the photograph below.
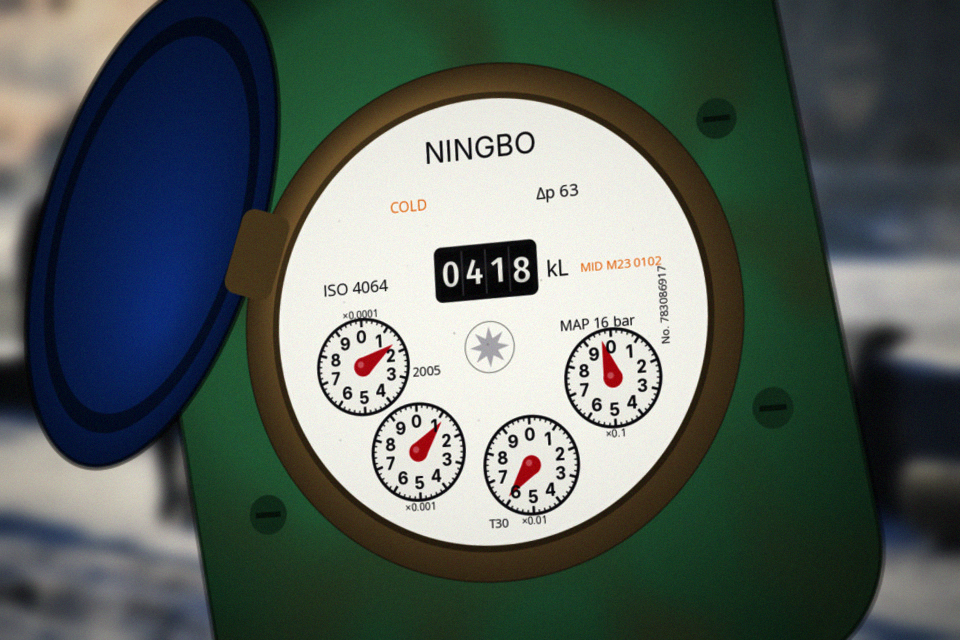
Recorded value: kL 417.9611
